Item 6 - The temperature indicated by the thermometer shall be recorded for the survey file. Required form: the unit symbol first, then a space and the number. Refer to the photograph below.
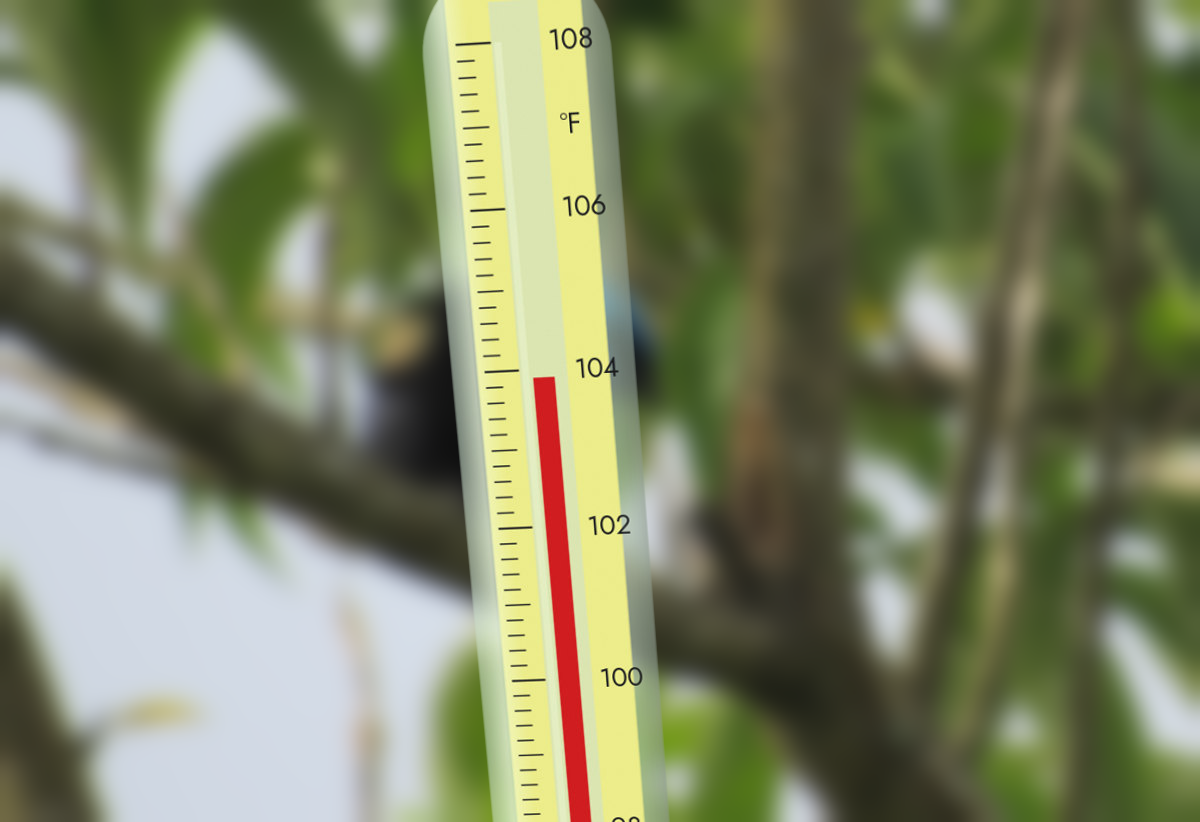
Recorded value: °F 103.9
